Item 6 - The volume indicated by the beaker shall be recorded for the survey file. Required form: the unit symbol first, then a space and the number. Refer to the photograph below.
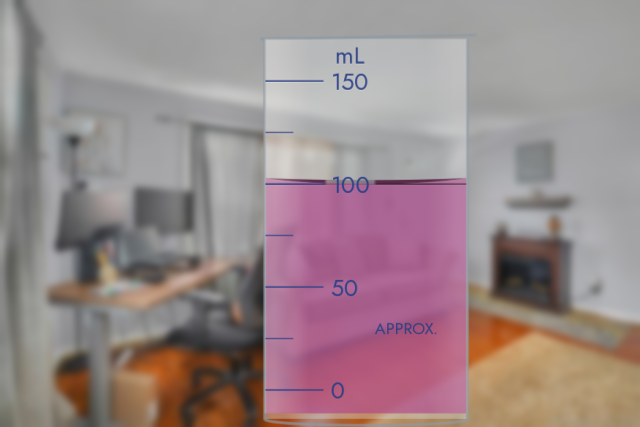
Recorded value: mL 100
